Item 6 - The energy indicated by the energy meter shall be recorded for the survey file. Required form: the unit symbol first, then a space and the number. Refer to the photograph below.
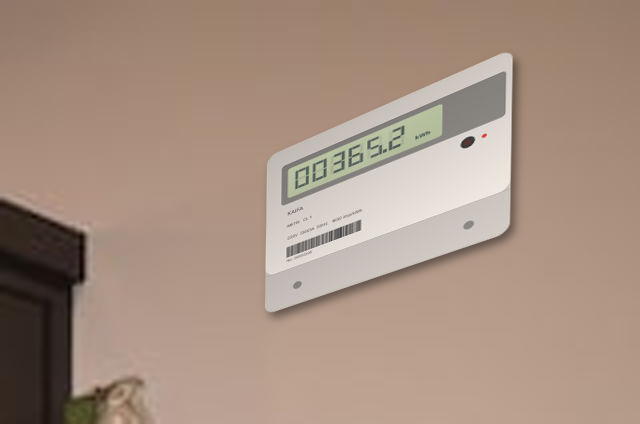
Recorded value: kWh 365.2
